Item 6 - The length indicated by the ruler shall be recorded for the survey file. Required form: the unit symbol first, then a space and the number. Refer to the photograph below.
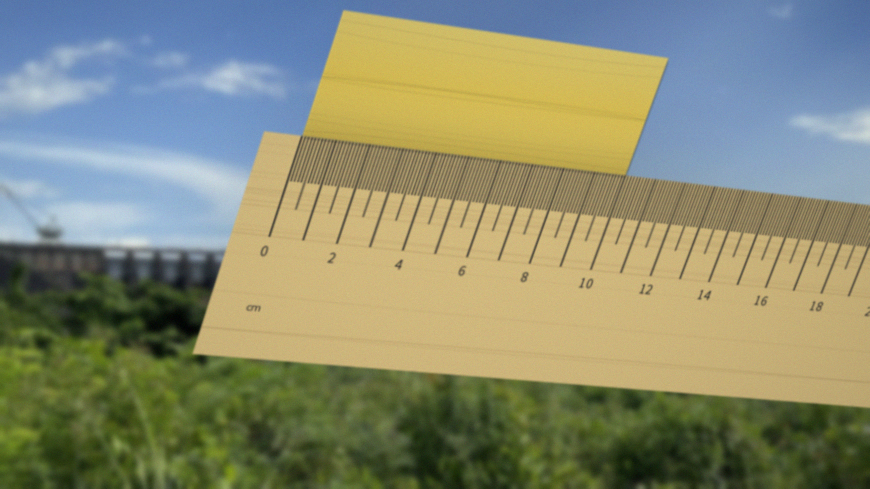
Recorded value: cm 10
